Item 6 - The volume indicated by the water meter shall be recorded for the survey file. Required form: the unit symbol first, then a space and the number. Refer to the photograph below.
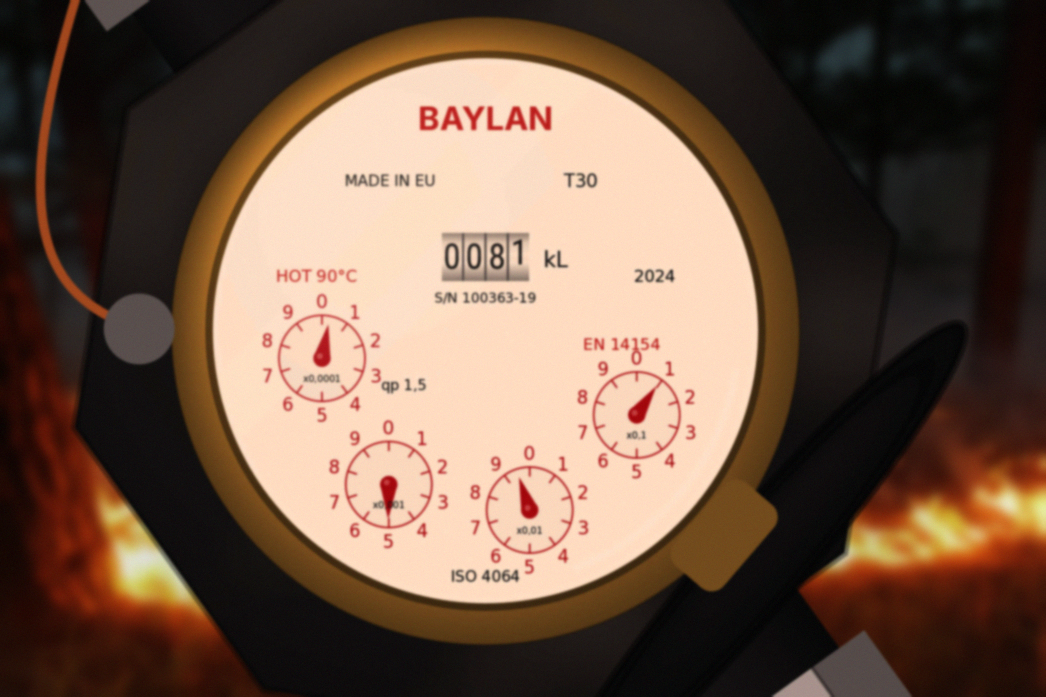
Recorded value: kL 81.0950
